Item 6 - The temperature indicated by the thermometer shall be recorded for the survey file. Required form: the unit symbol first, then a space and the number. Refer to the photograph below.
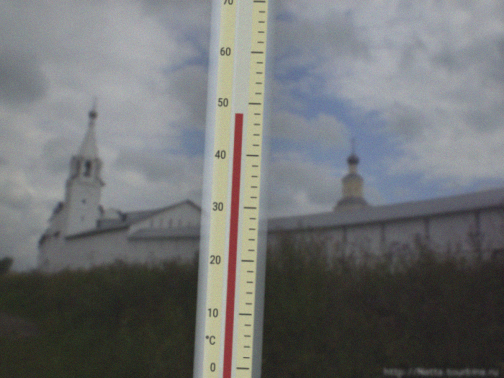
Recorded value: °C 48
